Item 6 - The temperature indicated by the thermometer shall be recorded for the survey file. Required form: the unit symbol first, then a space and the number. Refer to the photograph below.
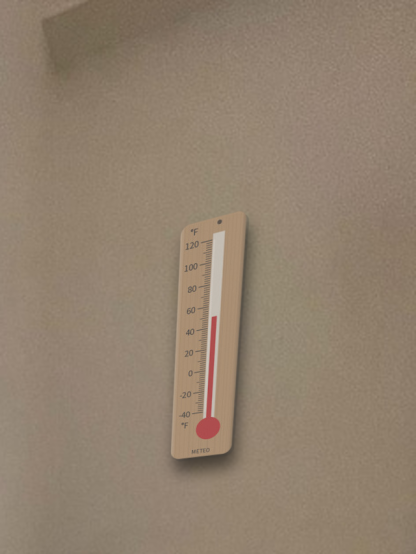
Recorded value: °F 50
